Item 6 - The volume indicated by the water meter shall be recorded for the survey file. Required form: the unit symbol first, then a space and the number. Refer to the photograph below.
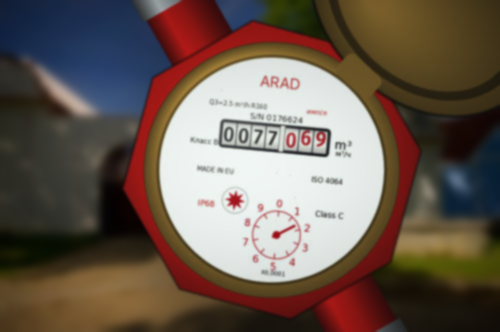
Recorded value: m³ 77.0691
